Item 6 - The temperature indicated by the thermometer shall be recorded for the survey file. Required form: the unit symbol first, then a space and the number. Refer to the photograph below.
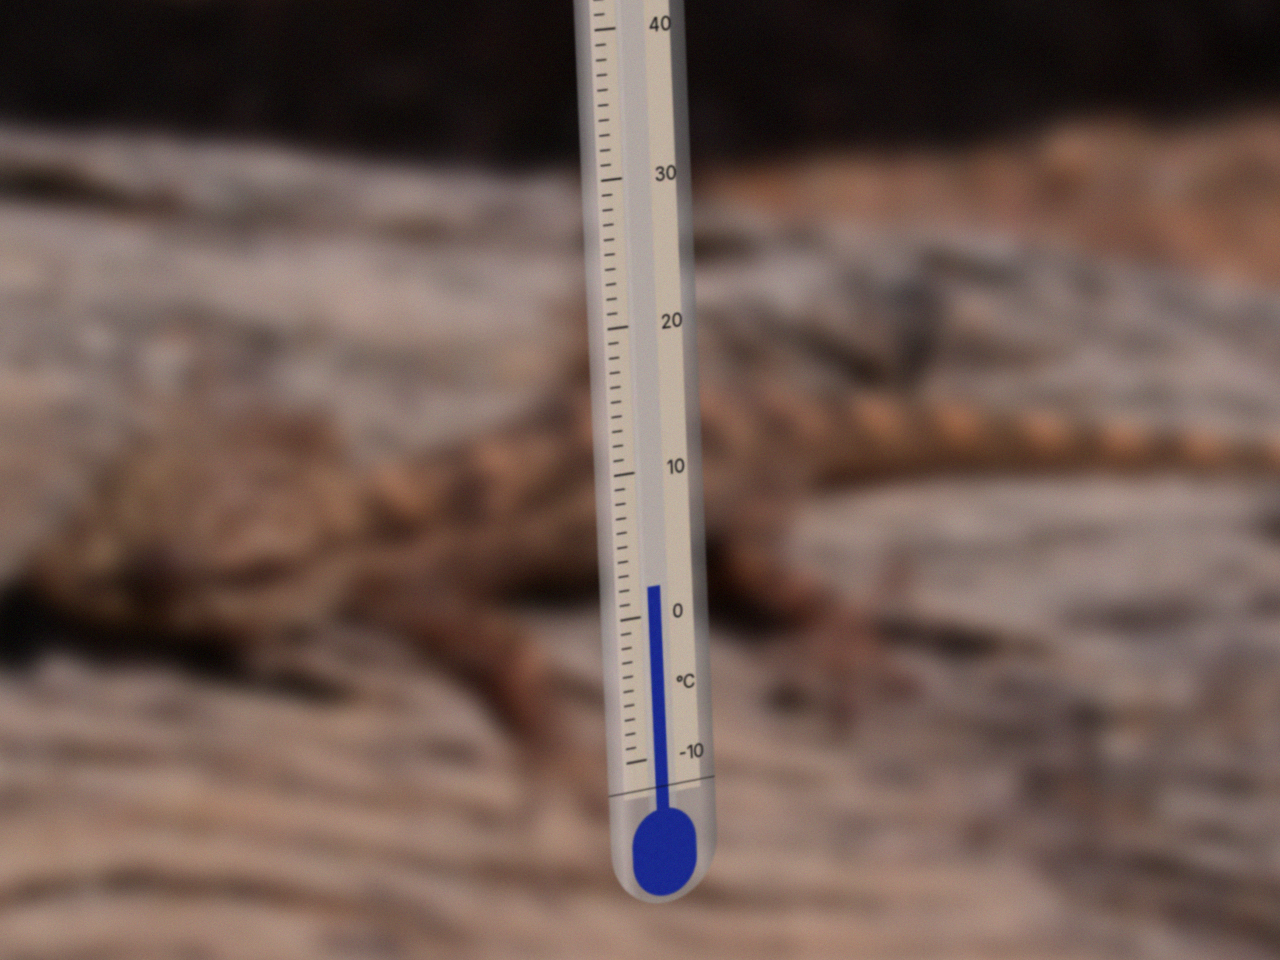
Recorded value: °C 2
